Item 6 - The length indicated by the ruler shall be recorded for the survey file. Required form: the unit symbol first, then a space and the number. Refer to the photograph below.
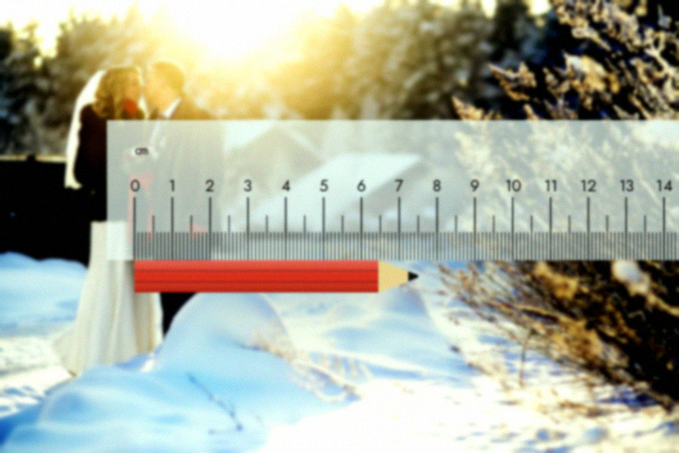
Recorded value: cm 7.5
